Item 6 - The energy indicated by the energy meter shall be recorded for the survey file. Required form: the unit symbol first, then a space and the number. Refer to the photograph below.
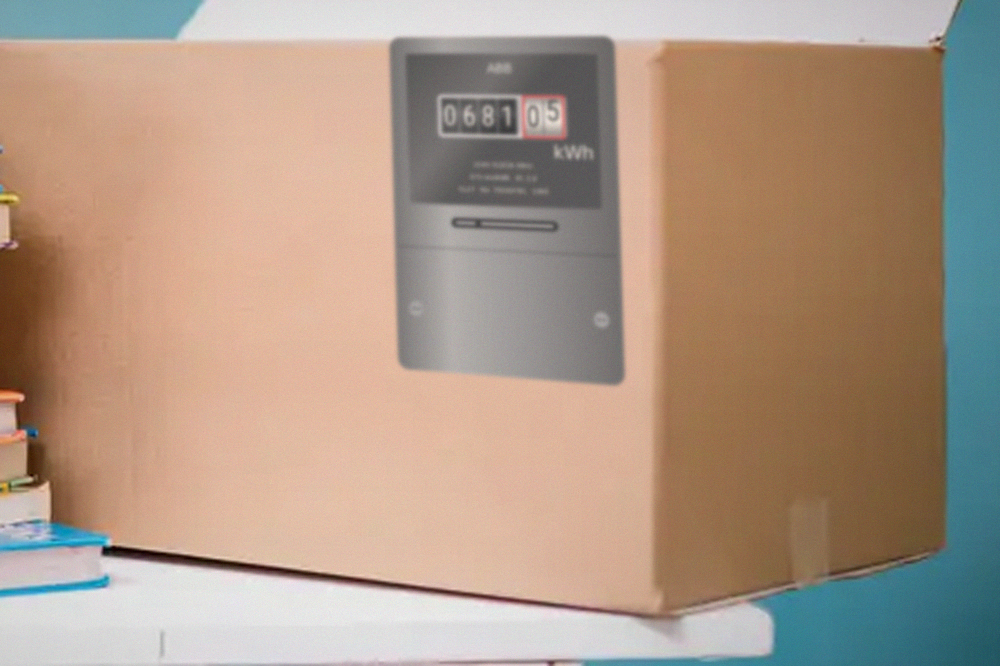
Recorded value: kWh 681.05
